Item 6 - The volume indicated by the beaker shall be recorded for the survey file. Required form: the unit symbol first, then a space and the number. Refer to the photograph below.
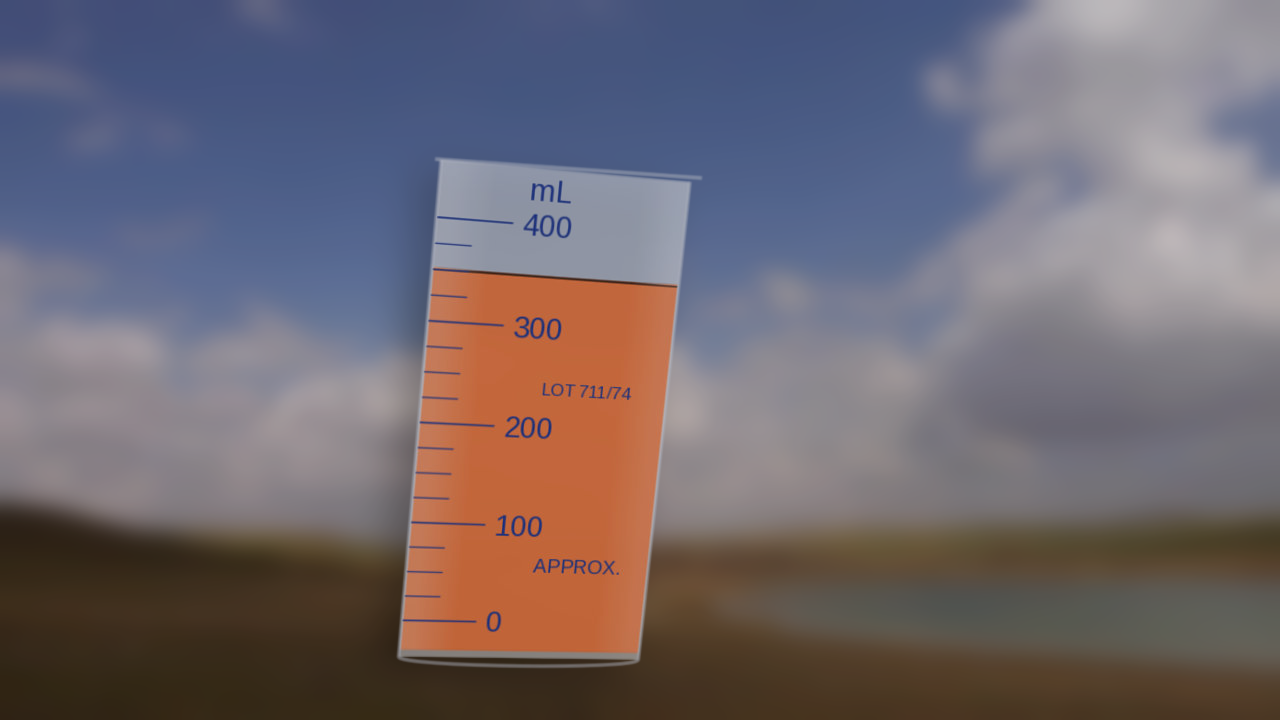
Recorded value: mL 350
